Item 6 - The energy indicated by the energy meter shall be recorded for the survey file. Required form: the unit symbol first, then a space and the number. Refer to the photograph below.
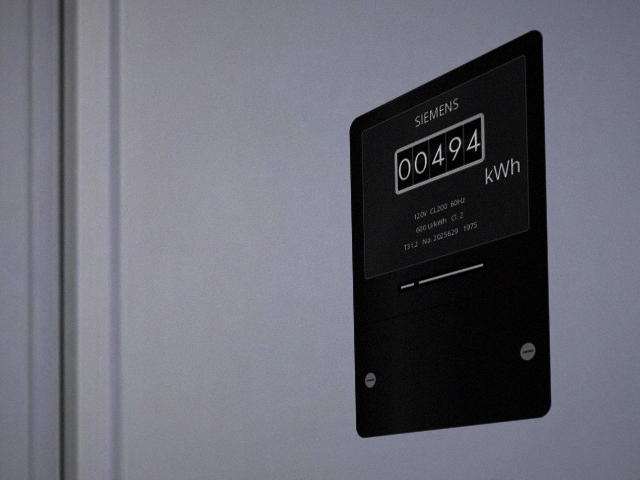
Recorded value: kWh 494
